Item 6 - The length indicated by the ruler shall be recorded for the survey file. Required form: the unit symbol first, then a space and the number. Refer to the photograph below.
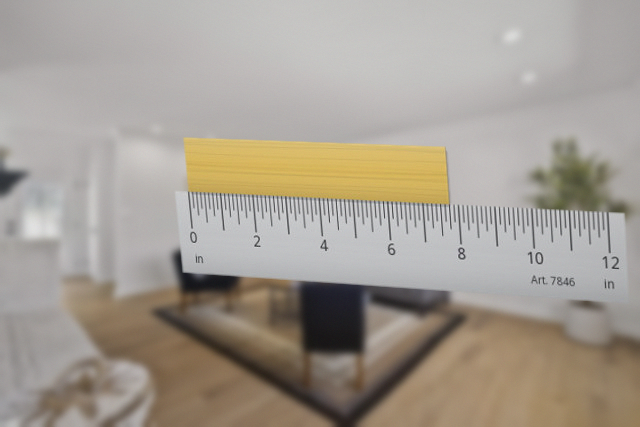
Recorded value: in 7.75
